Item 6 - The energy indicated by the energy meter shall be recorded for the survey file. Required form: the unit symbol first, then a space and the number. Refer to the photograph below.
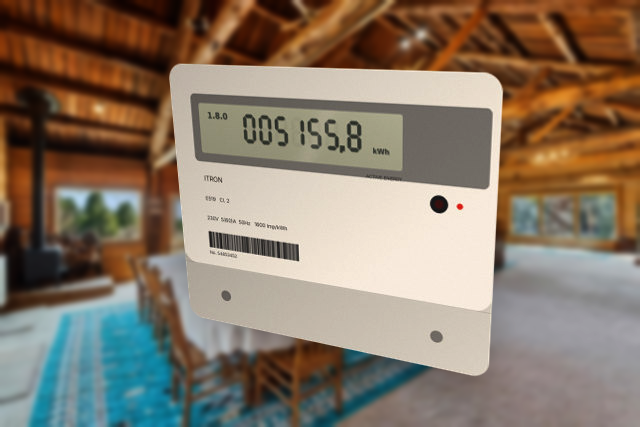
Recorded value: kWh 5155.8
